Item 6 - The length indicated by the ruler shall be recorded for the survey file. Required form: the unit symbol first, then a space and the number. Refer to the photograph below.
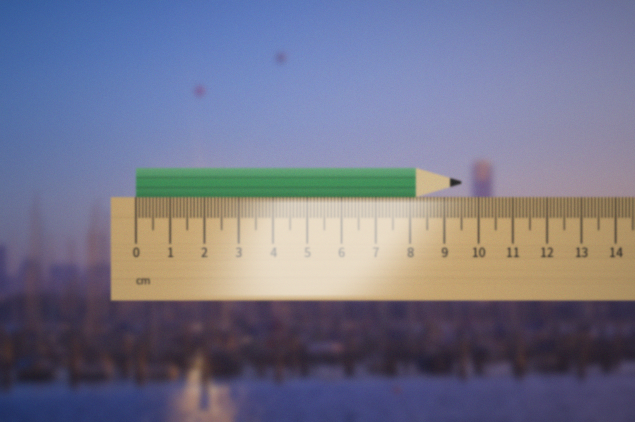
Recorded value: cm 9.5
